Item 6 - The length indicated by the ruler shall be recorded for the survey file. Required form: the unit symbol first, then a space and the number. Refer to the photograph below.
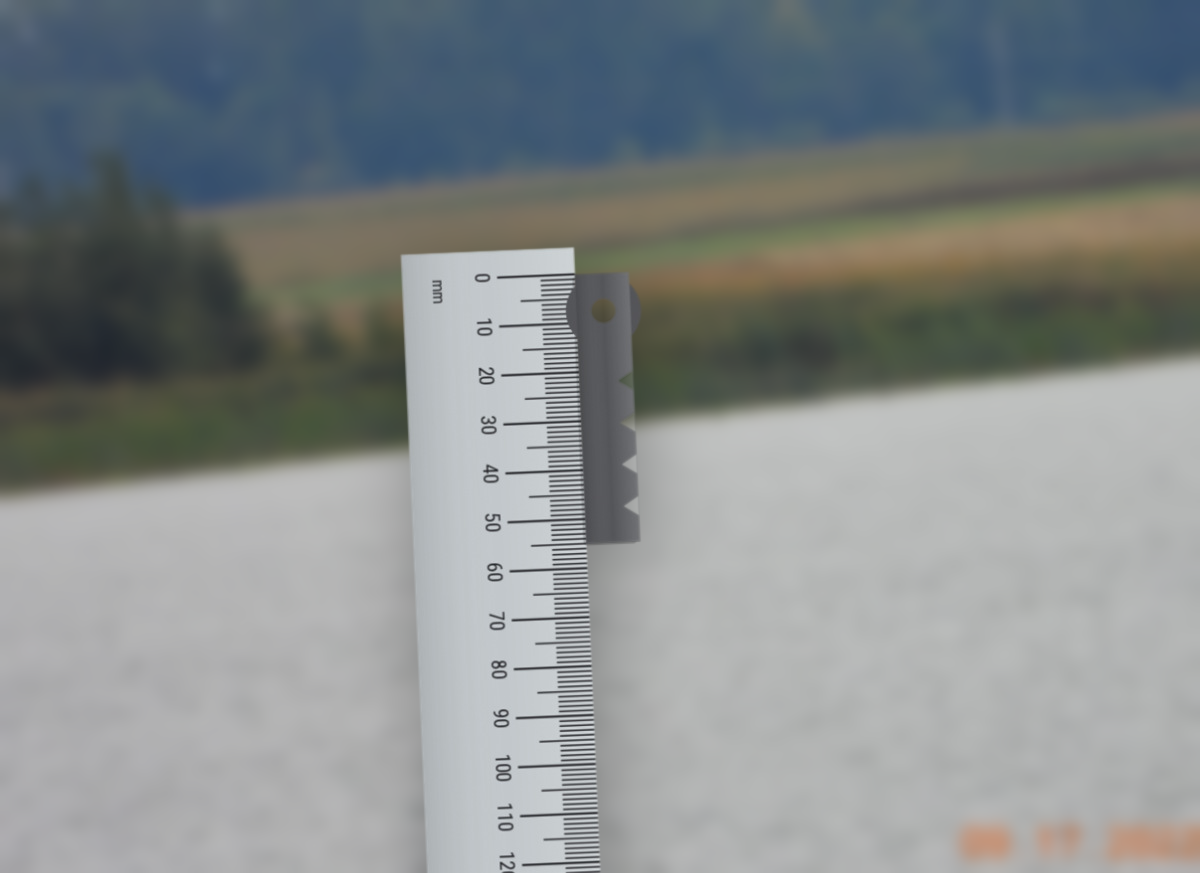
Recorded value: mm 55
